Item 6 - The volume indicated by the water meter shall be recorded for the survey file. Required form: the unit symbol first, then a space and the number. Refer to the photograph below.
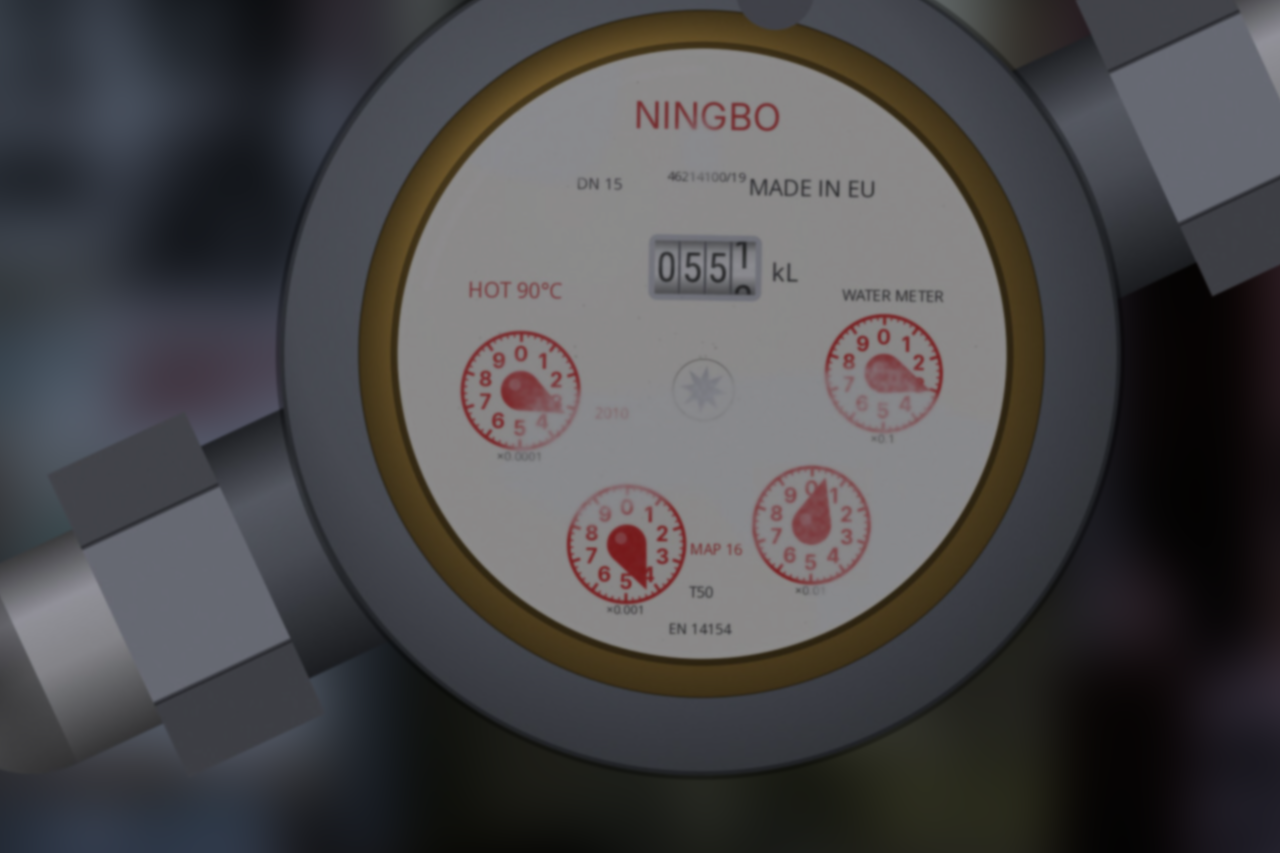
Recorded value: kL 551.3043
